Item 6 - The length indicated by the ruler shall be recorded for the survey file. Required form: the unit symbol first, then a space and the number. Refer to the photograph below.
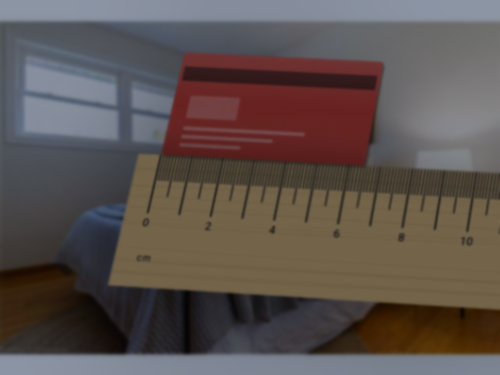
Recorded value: cm 6.5
